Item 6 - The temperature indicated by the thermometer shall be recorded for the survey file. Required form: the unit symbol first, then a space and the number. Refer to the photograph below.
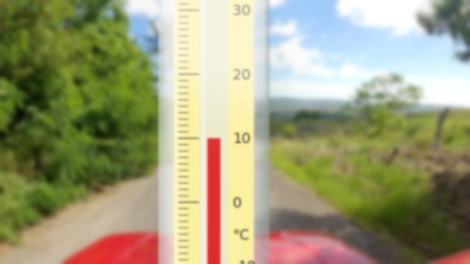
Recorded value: °C 10
